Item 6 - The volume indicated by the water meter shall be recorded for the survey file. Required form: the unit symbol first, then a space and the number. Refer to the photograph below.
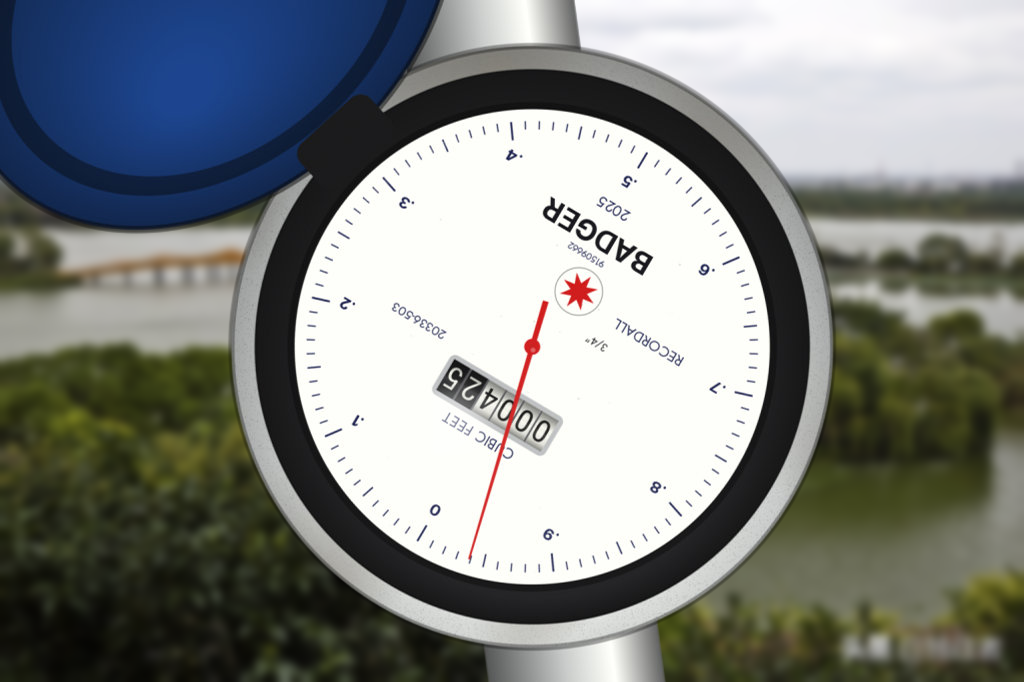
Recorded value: ft³ 424.96
